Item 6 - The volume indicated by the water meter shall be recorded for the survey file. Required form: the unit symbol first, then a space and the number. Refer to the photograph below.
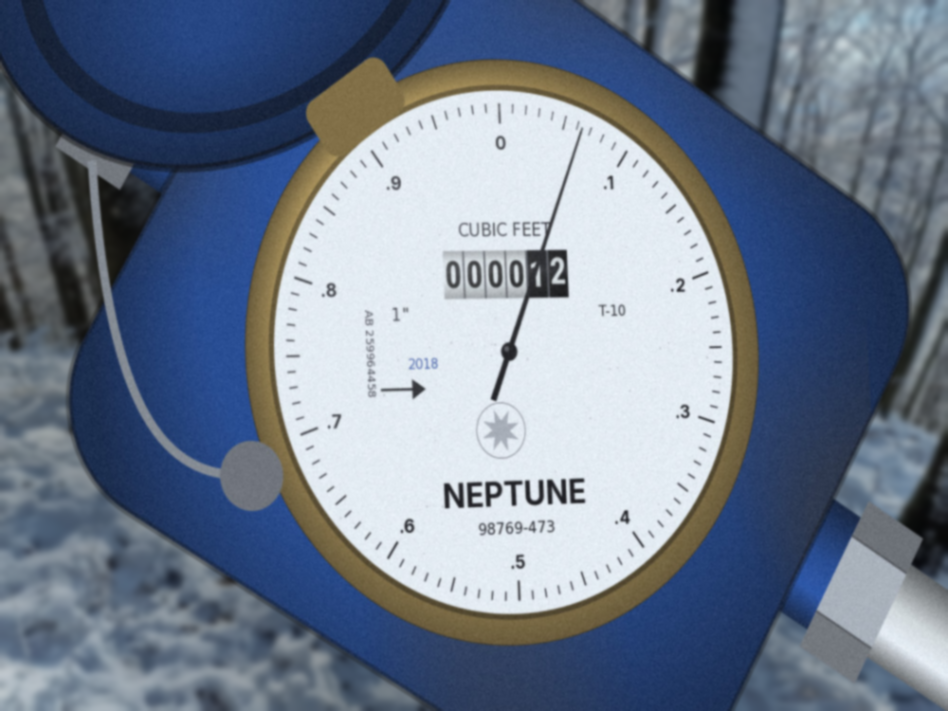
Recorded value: ft³ 12.06
